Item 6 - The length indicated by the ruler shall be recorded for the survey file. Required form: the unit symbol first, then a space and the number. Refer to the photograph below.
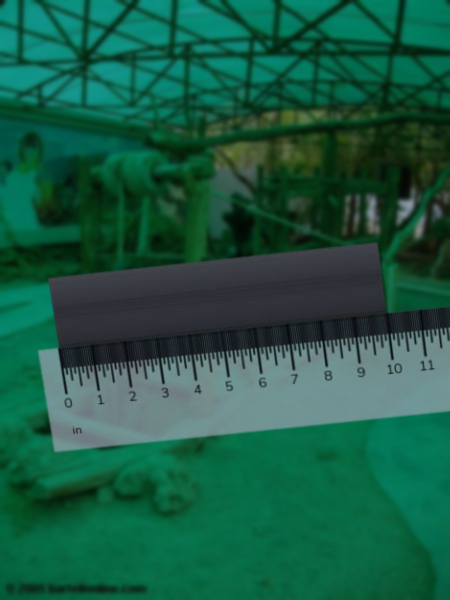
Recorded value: in 10
